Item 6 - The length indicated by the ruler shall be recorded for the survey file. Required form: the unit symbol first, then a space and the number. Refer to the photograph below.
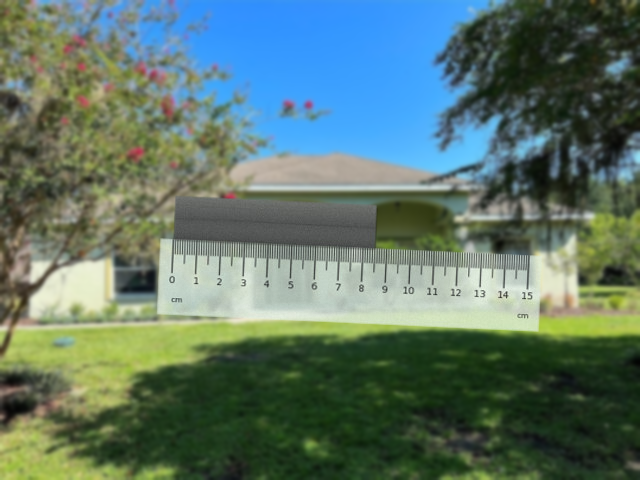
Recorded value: cm 8.5
